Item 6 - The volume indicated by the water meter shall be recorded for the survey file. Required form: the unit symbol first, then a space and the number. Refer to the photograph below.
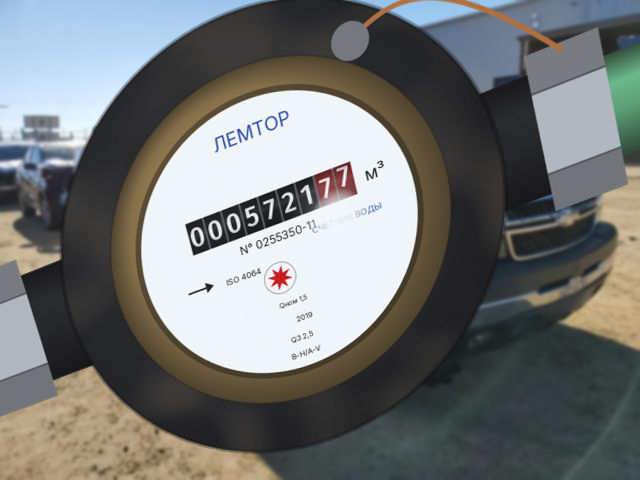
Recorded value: m³ 5721.77
